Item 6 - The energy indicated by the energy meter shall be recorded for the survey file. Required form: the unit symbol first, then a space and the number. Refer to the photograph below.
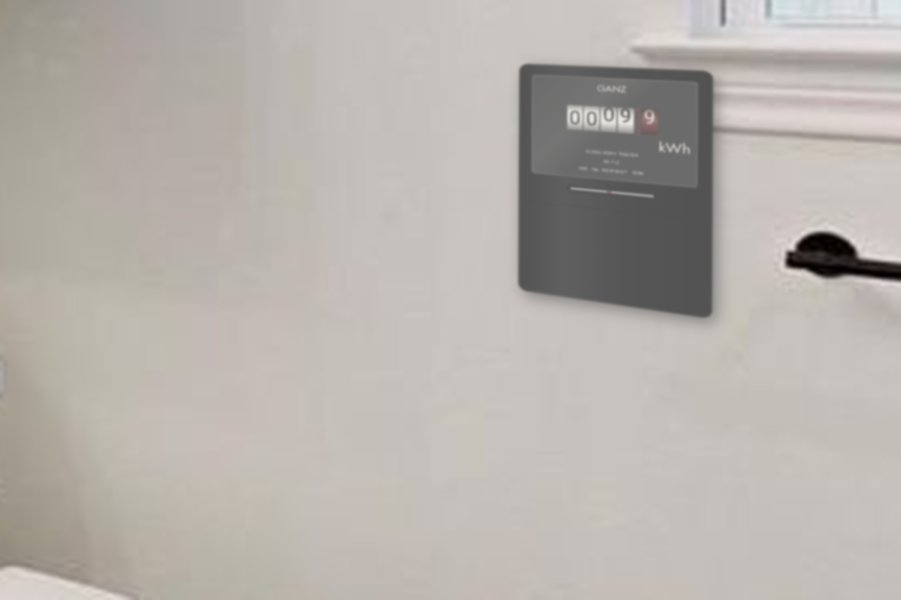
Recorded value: kWh 9.9
